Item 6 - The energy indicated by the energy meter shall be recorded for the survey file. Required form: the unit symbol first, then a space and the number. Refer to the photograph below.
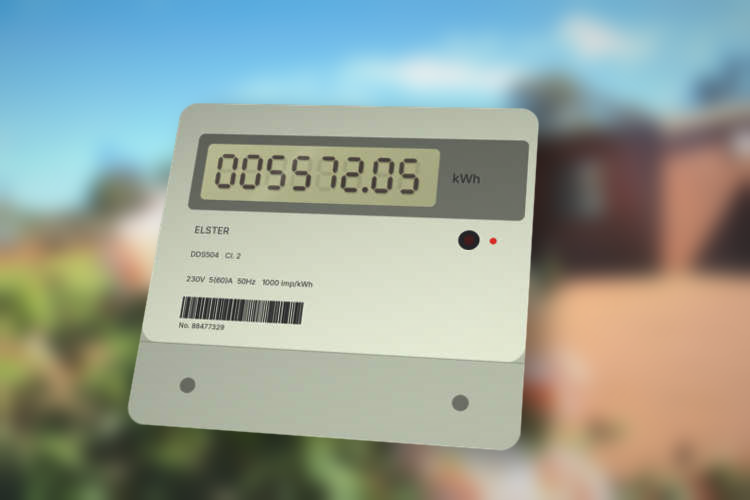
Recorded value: kWh 5572.05
